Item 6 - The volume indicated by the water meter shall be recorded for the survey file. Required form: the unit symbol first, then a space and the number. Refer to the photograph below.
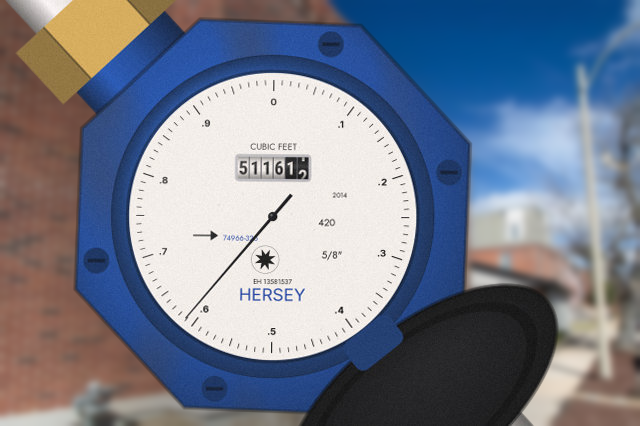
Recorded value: ft³ 511611.61
